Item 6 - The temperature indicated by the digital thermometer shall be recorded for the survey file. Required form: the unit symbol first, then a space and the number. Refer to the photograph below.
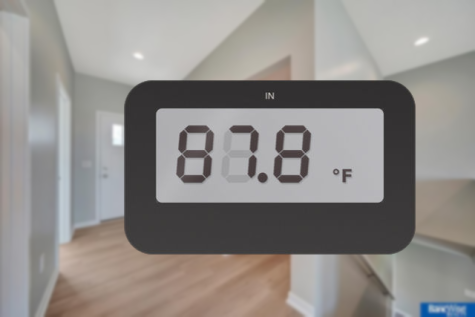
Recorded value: °F 87.8
